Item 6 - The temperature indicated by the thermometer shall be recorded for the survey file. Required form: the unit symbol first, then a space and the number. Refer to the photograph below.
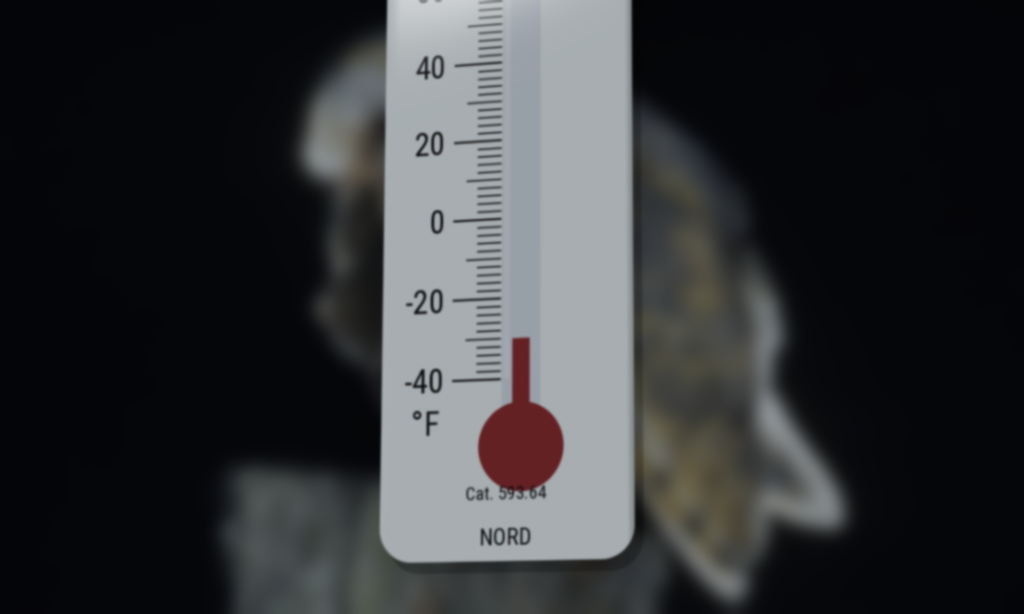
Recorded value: °F -30
